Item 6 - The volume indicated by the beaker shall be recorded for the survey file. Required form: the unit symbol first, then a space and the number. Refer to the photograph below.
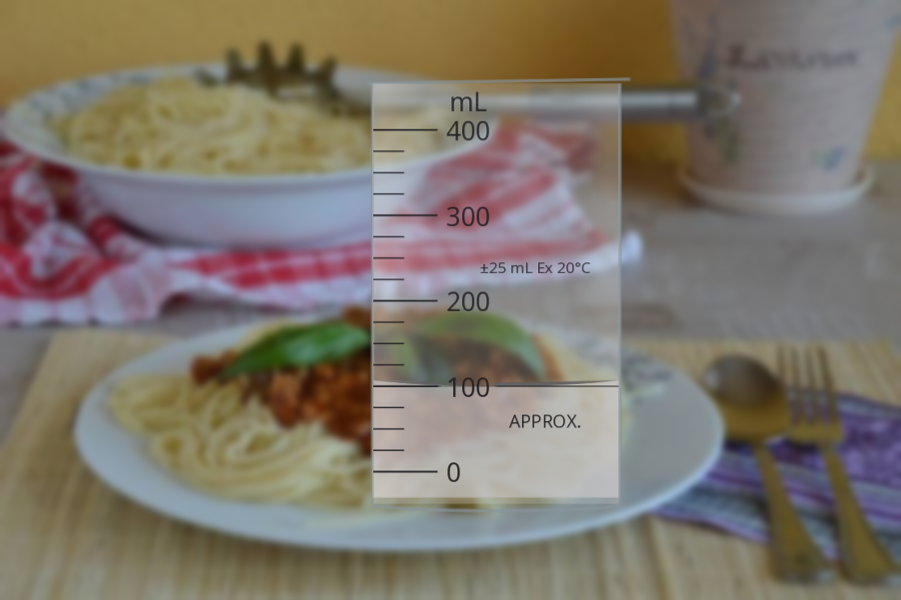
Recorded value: mL 100
